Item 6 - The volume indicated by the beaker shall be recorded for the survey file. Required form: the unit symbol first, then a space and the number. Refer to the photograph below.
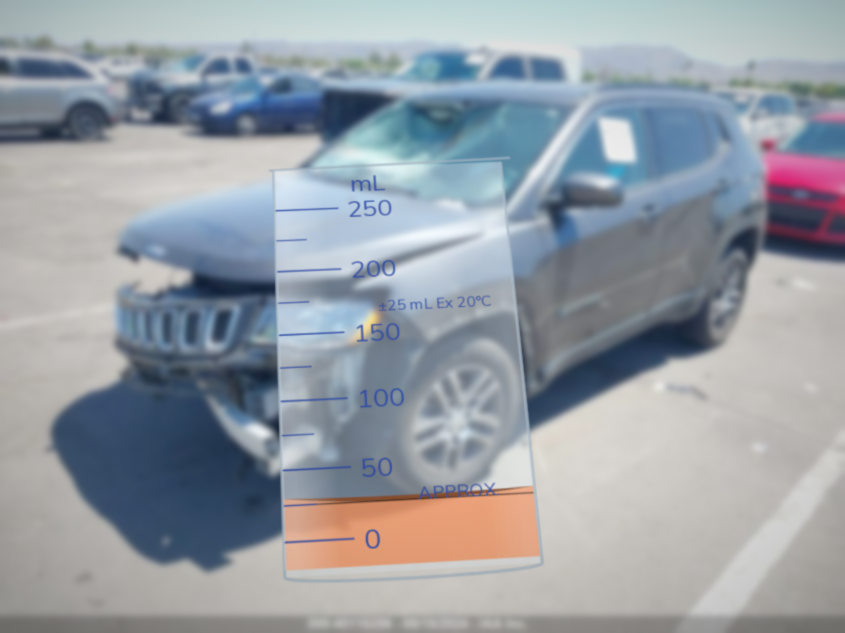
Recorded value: mL 25
